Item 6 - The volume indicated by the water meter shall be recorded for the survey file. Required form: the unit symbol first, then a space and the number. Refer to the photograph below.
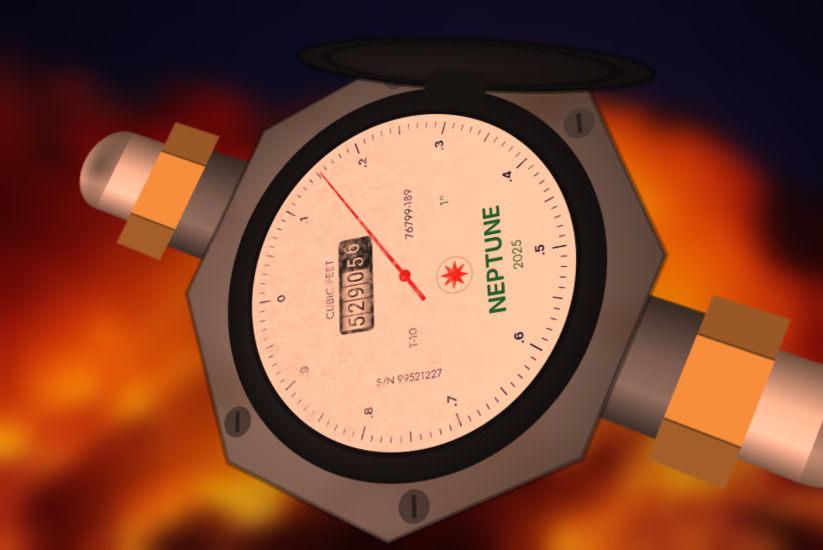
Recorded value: ft³ 529056.15
